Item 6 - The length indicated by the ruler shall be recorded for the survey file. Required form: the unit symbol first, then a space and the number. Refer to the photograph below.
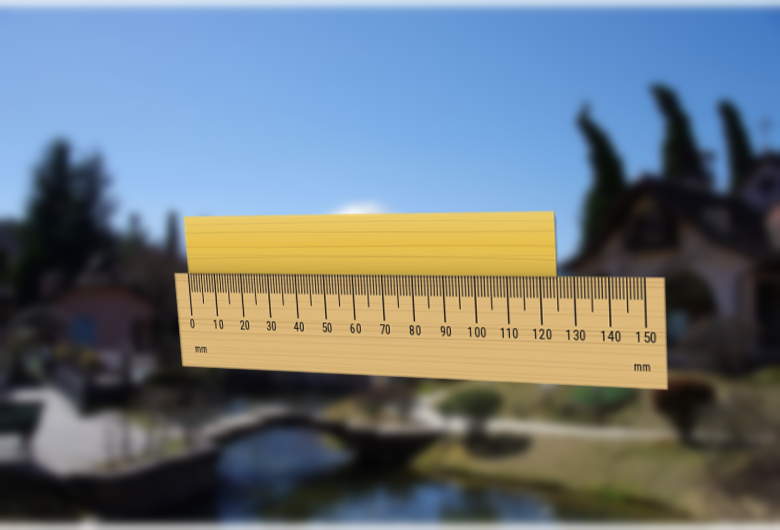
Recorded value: mm 125
